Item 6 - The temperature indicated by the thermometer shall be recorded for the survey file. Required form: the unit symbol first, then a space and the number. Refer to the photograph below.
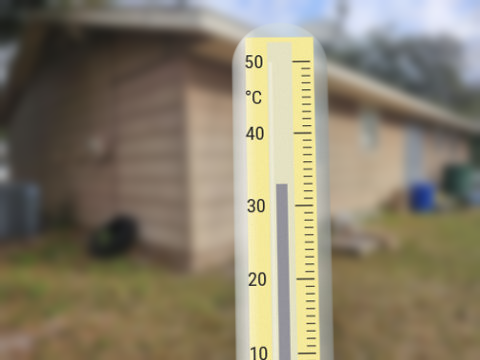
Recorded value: °C 33
